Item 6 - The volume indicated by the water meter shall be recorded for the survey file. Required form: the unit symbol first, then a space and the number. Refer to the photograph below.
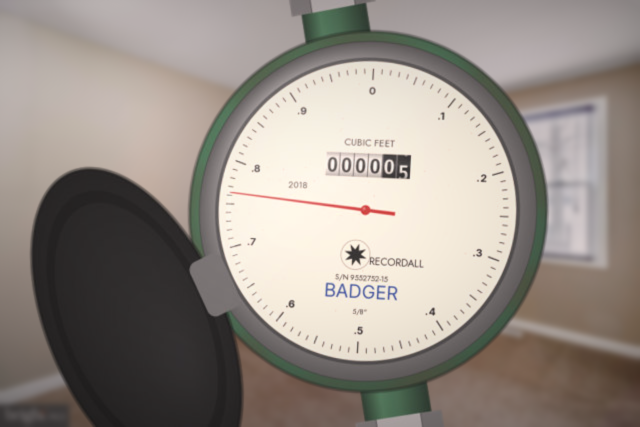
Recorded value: ft³ 4.76
